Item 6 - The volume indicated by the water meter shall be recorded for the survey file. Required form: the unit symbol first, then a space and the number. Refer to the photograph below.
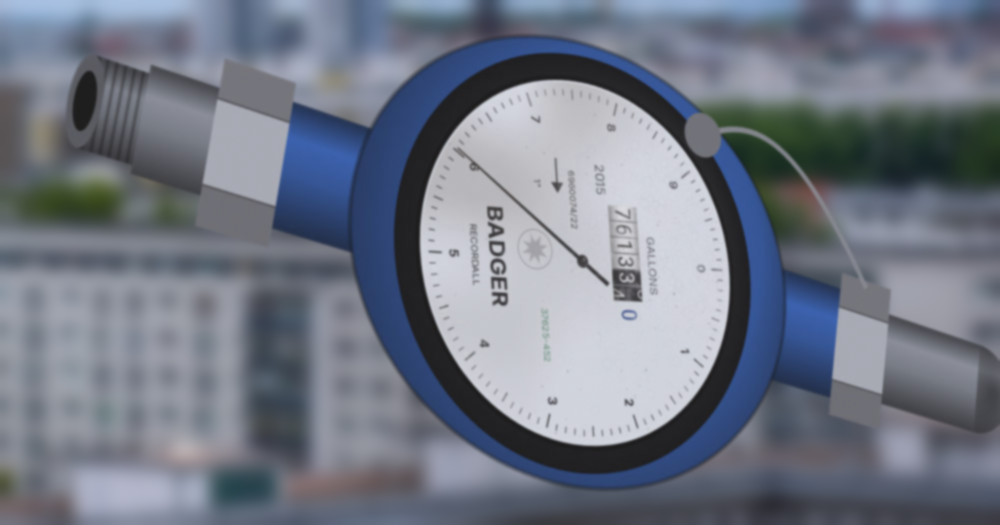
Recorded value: gal 7613336.0
